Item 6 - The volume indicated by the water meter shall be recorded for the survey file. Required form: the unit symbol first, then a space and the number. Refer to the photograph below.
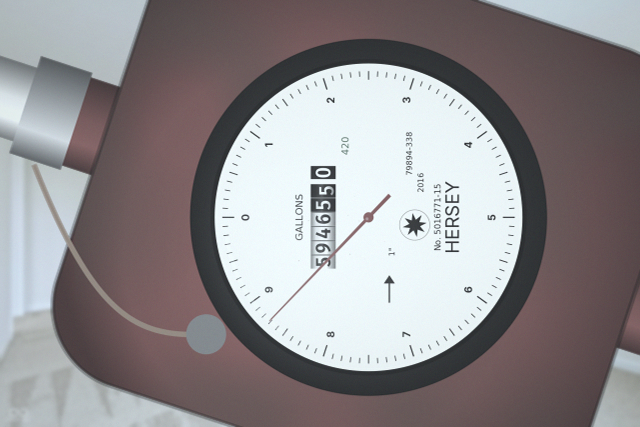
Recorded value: gal 5946548.7
